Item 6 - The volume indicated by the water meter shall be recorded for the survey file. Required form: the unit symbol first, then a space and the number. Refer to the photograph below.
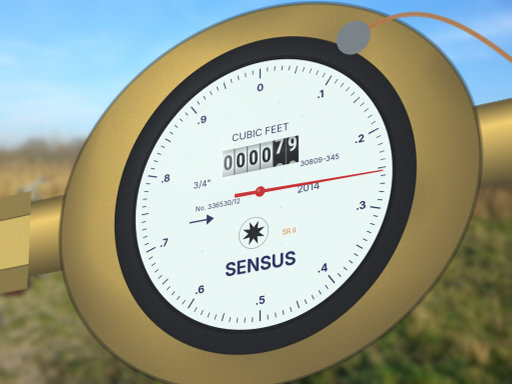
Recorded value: ft³ 79.25
